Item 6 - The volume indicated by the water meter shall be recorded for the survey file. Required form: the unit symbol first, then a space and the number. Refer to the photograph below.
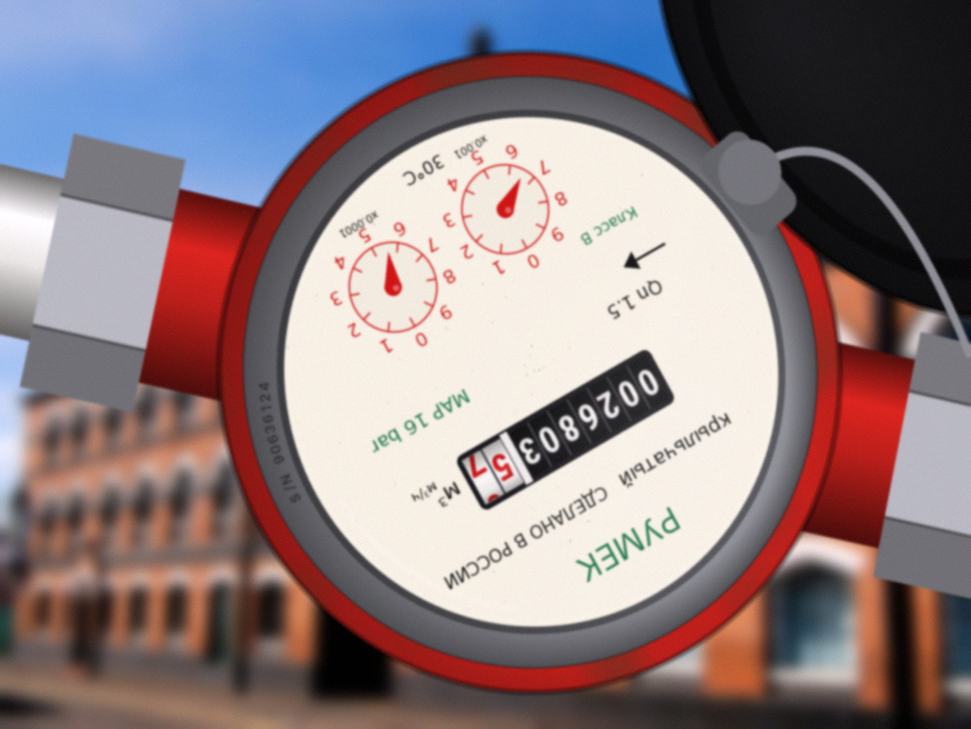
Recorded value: m³ 26803.5665
